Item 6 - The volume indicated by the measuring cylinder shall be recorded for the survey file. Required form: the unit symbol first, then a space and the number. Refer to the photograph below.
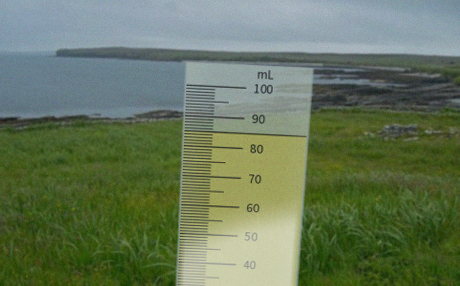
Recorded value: mL 85
